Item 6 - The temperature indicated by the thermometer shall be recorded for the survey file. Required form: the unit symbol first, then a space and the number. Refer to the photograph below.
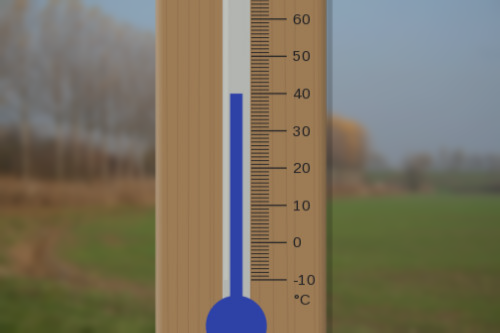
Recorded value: °C 40
